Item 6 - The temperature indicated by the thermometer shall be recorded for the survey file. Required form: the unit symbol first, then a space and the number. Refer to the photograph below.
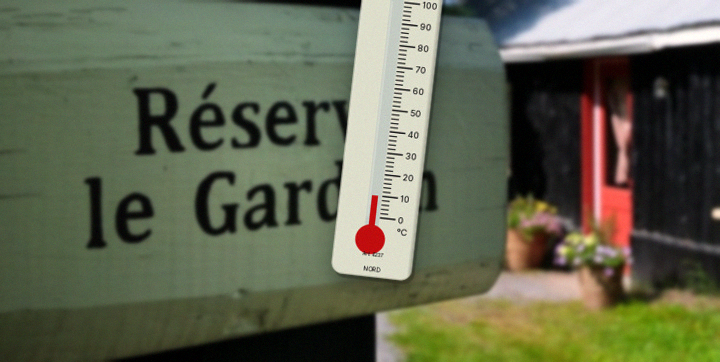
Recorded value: °C 10
